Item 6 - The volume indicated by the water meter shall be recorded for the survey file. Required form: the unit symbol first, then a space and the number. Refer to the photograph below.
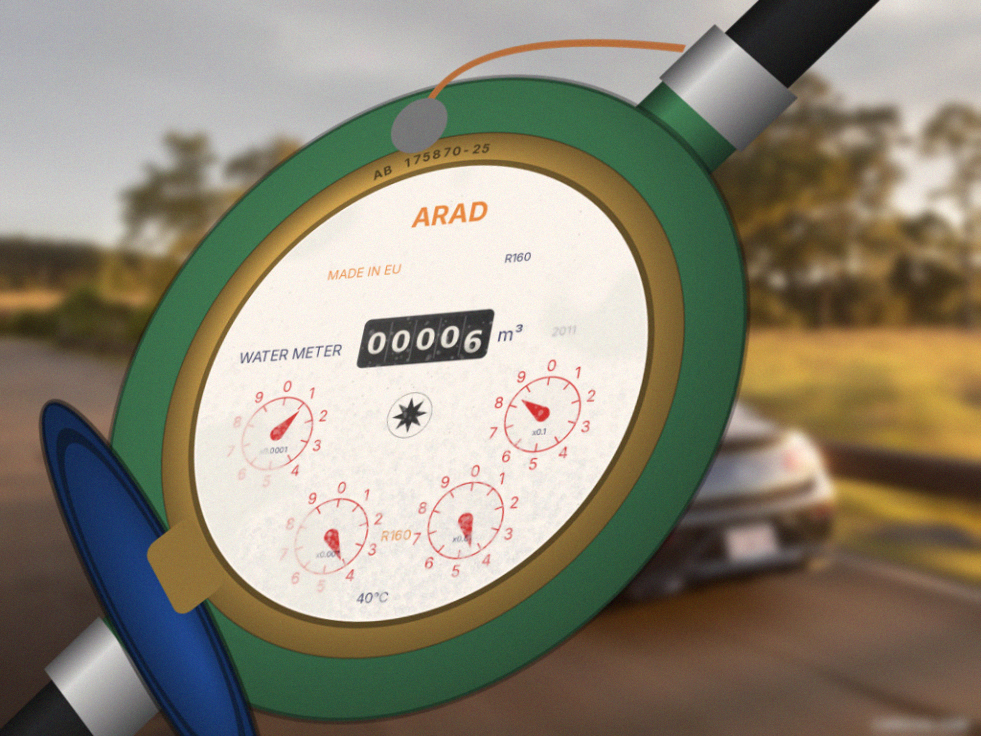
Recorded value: m³ 5.8441
